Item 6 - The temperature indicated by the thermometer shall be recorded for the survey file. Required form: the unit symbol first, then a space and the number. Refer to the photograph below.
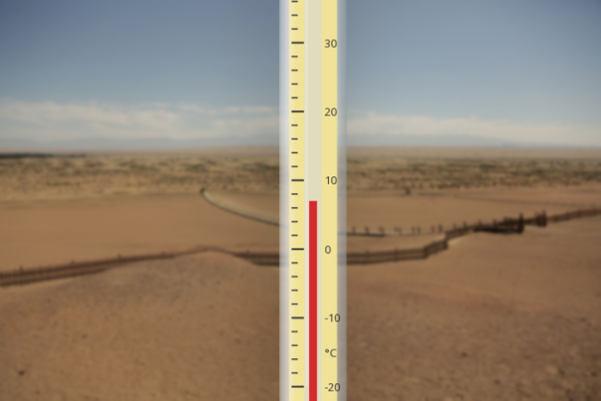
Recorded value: °C 7
